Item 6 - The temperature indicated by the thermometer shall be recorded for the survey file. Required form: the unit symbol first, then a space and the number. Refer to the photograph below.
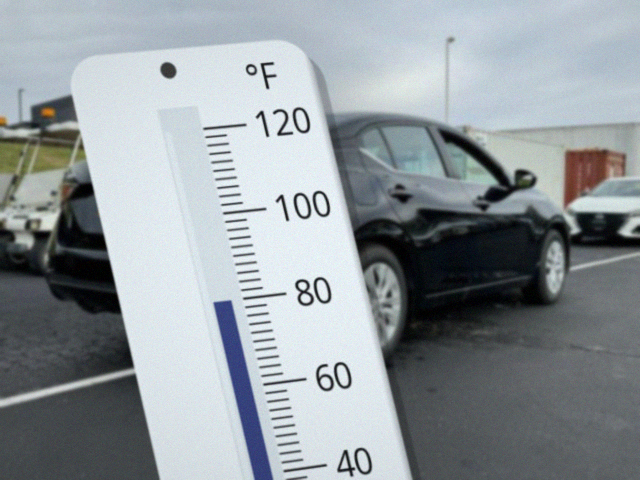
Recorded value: °F 80
